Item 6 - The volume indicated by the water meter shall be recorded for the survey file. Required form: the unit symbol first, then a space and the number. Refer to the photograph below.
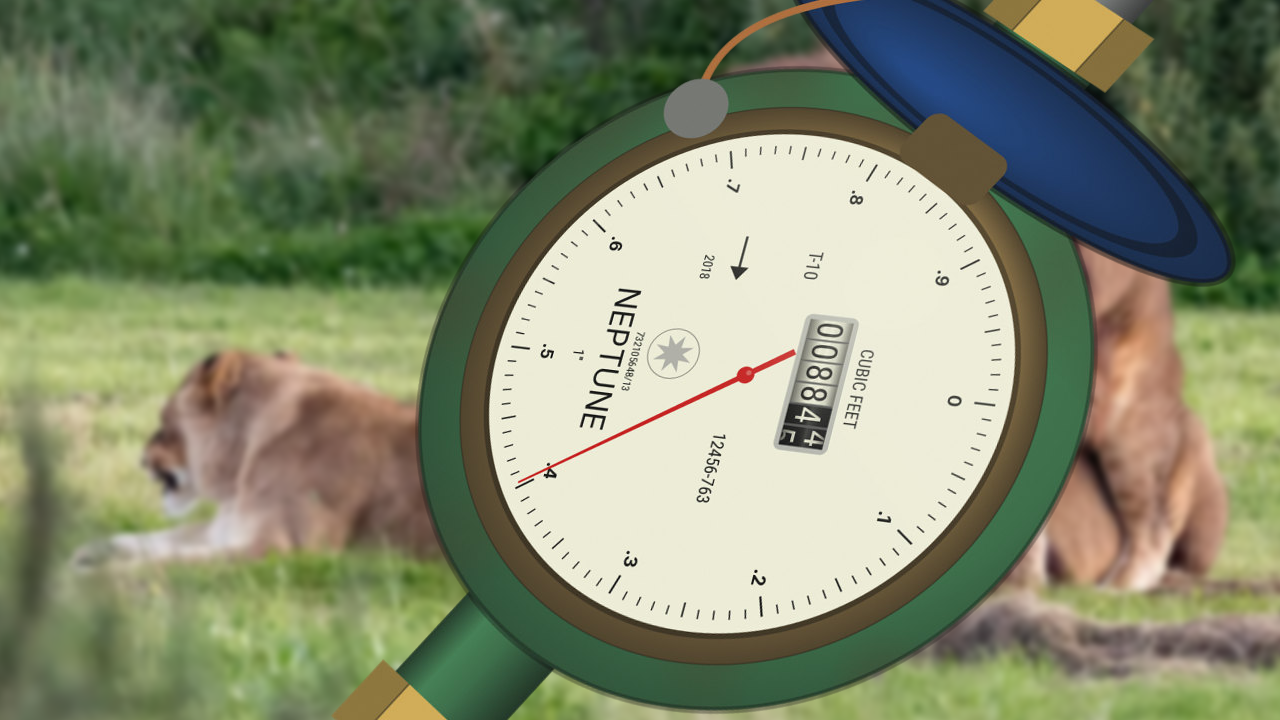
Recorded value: ft³ 8844.40
